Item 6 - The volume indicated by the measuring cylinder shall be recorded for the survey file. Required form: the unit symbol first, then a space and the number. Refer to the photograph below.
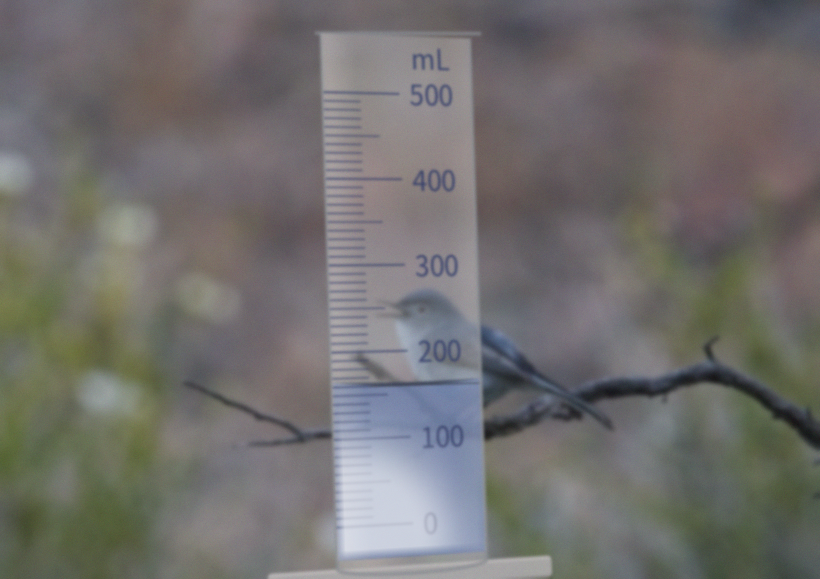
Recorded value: mL 160
